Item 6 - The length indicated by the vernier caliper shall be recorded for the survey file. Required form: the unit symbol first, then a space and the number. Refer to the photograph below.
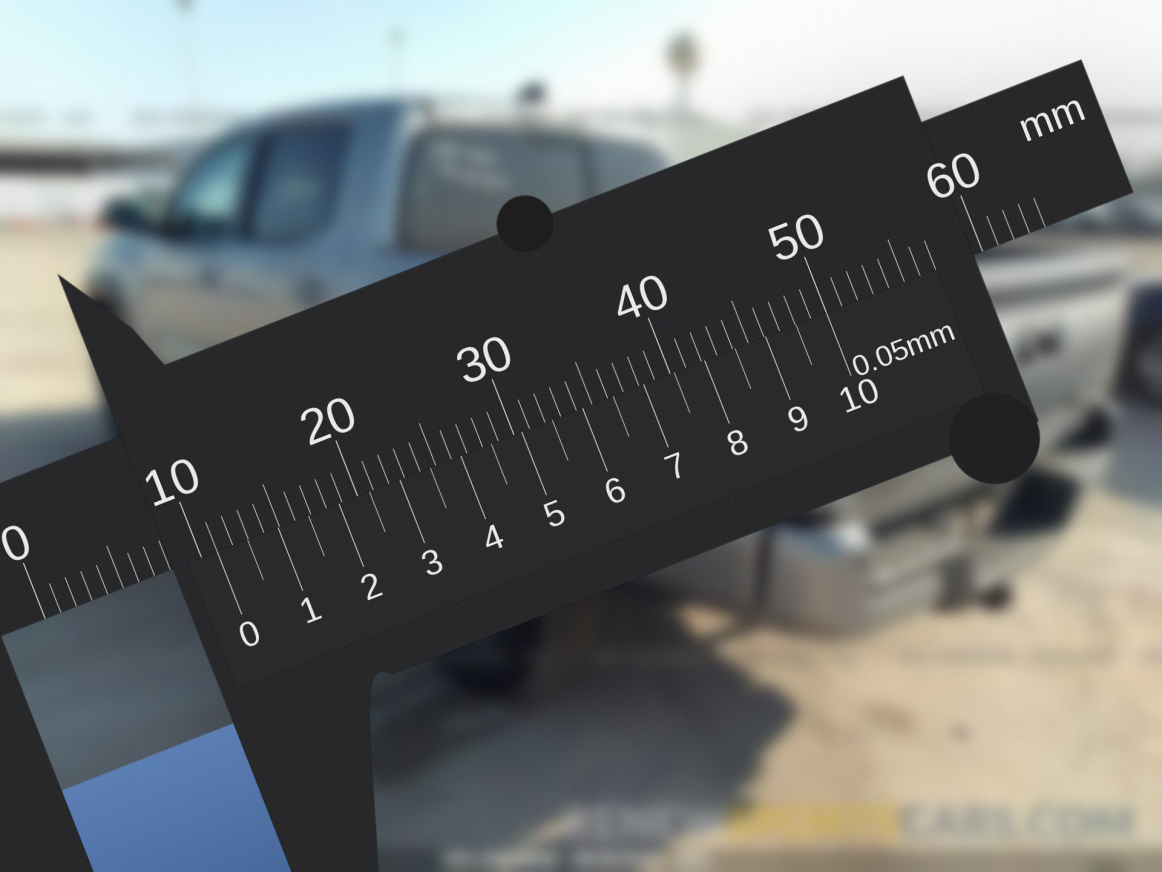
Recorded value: mm 11.0
